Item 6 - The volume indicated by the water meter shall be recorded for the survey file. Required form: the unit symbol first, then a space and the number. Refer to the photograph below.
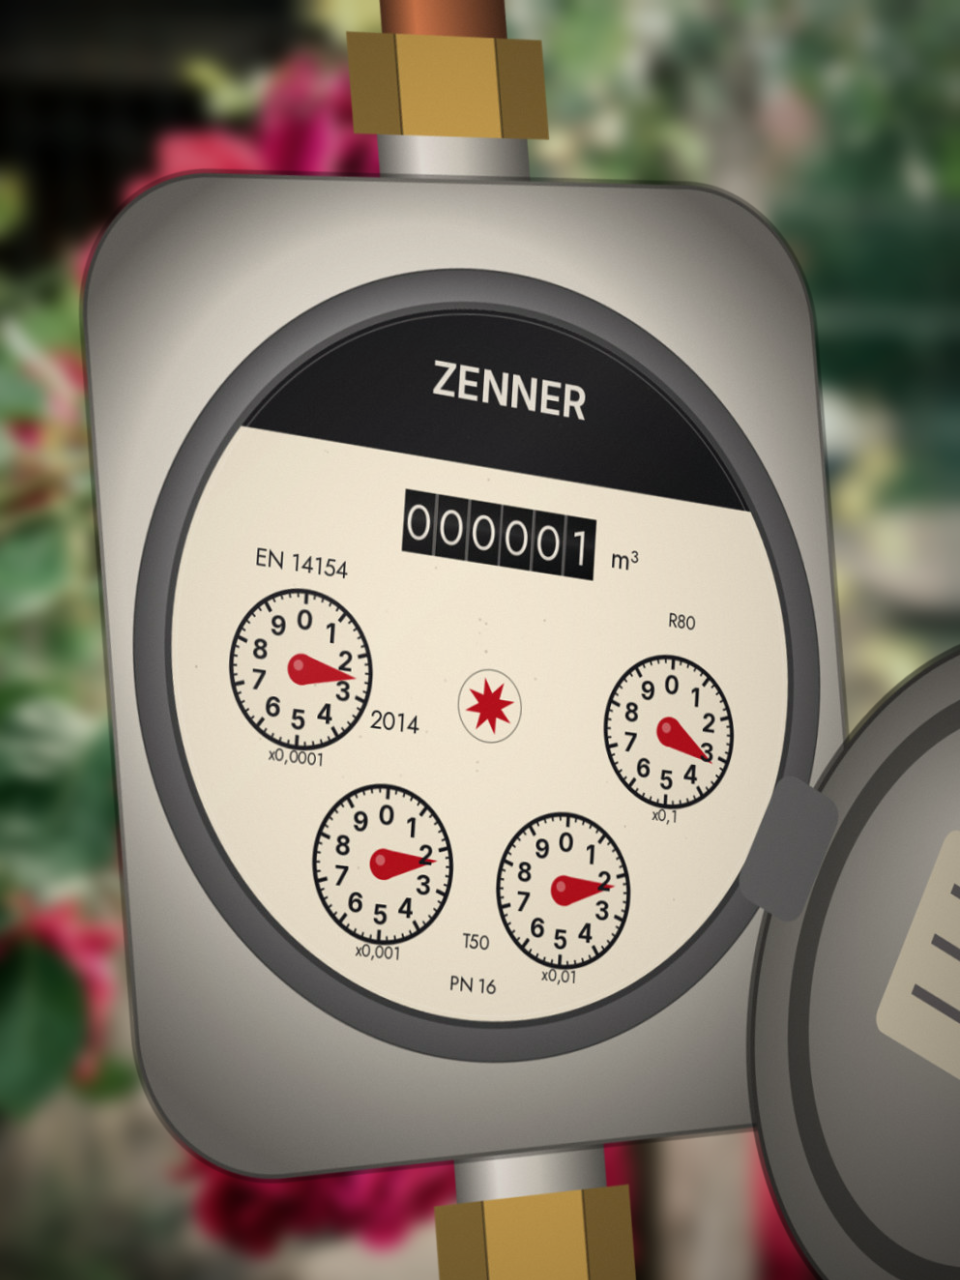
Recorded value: m³ 1.3222
